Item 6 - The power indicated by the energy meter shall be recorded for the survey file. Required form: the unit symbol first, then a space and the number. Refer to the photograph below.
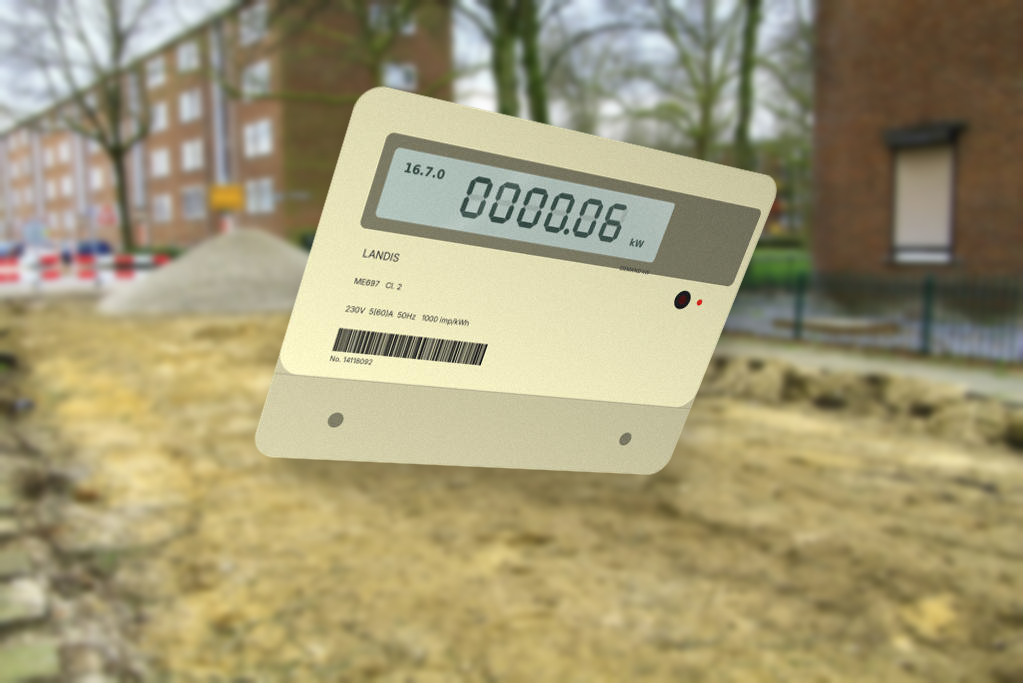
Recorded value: kW 0.06
